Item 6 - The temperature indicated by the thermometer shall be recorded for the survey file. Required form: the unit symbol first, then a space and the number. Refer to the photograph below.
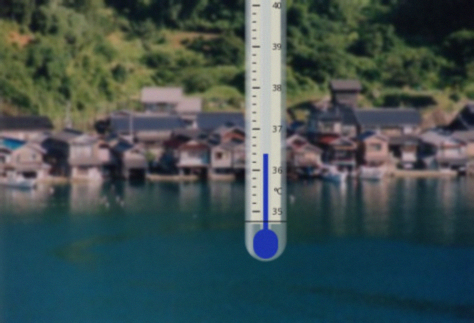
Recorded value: °C 36.4
